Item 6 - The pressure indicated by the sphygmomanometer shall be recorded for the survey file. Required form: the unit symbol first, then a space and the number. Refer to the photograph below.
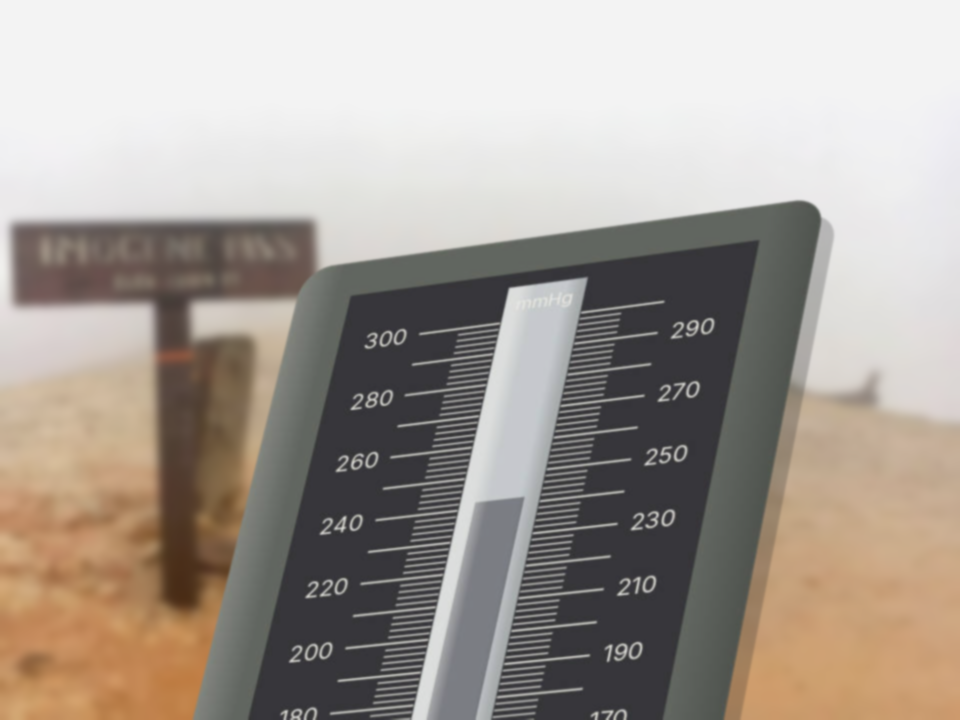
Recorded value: mmHg 242
